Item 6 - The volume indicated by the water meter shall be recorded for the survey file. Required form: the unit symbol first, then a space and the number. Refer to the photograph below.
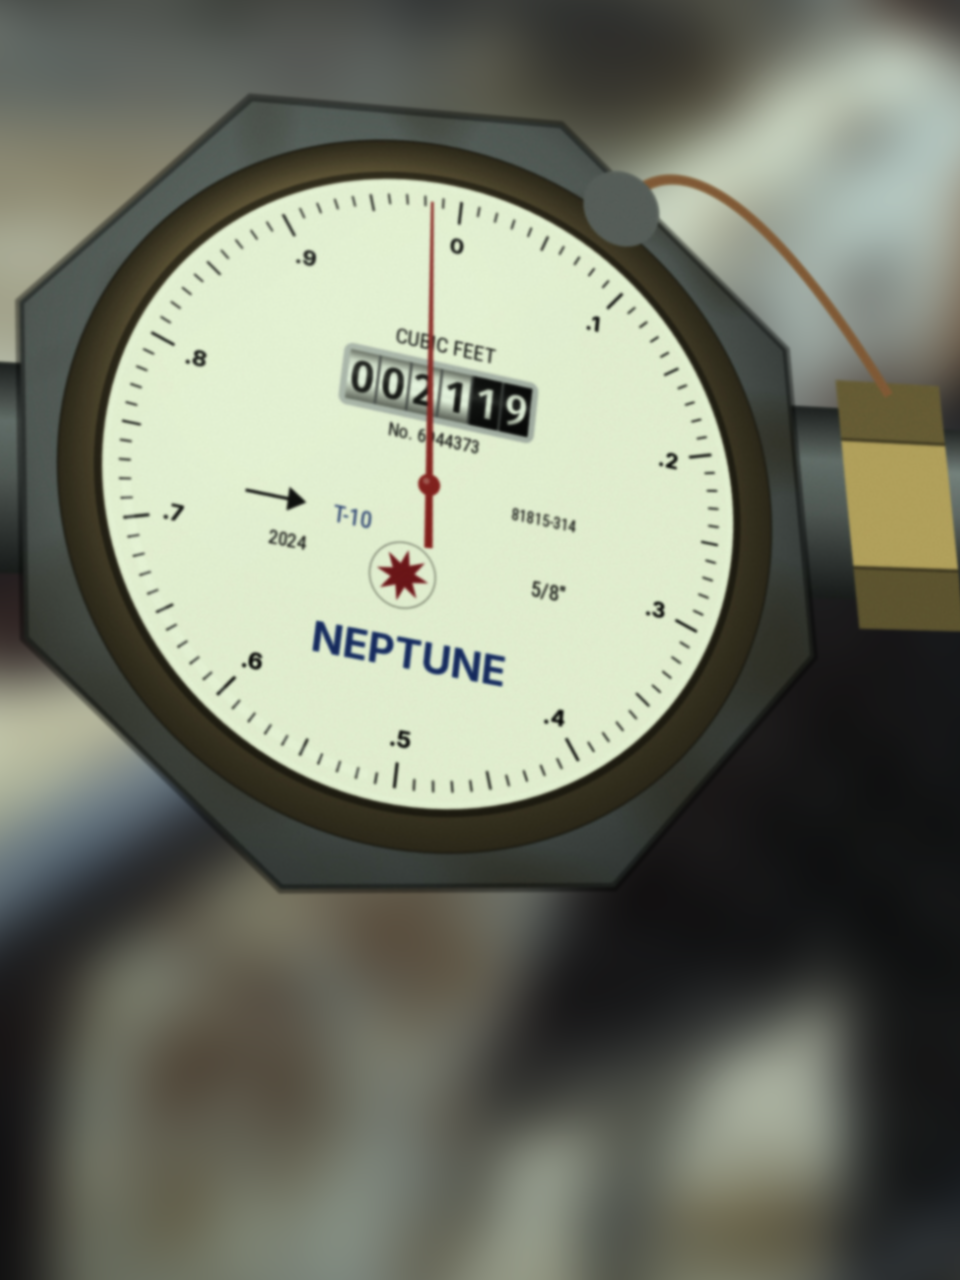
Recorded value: ft³ 2118.98
